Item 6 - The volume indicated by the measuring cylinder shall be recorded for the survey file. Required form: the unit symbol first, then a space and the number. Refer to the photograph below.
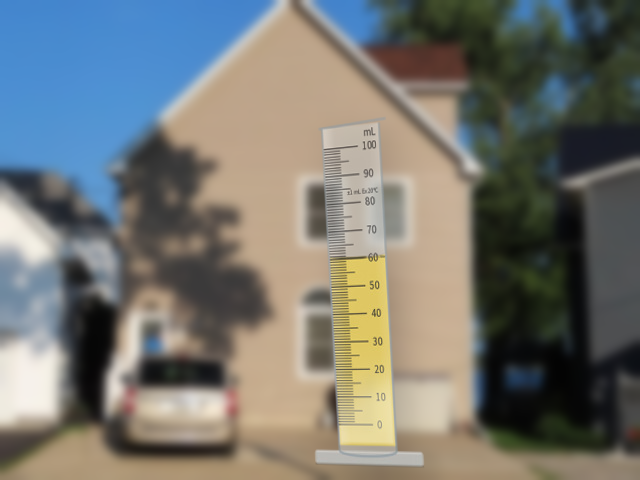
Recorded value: mL 60
